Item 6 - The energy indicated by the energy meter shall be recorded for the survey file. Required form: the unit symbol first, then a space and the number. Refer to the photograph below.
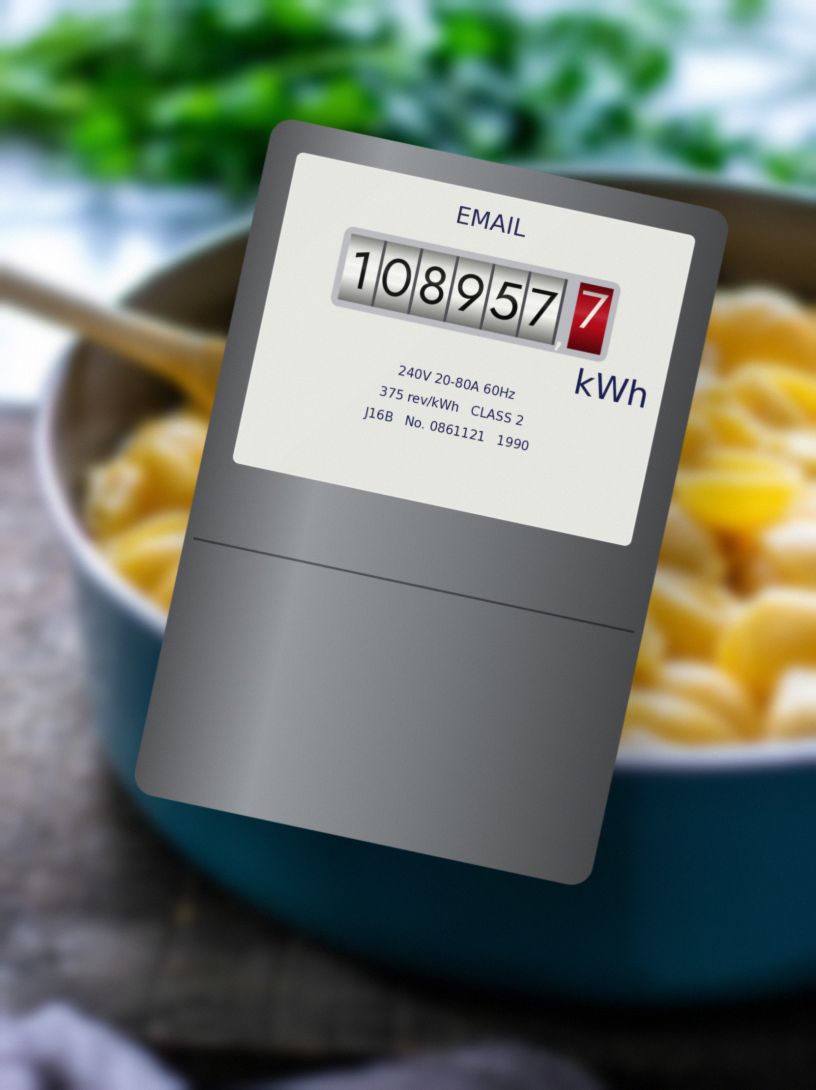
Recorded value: kWh 108957.7
